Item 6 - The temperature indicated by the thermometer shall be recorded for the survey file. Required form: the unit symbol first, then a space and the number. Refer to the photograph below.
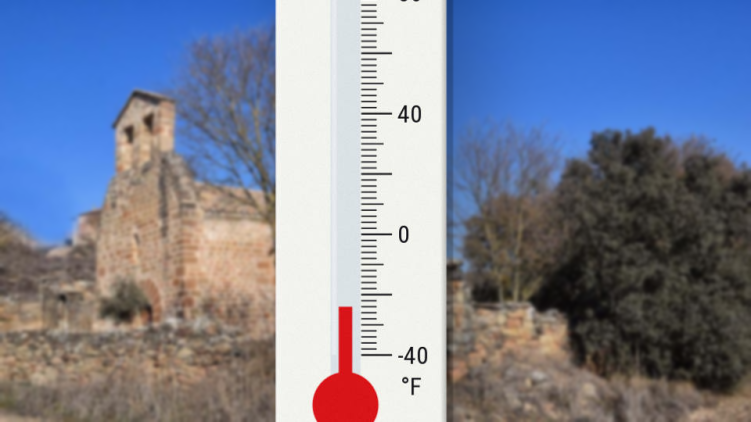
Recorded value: °F -24
